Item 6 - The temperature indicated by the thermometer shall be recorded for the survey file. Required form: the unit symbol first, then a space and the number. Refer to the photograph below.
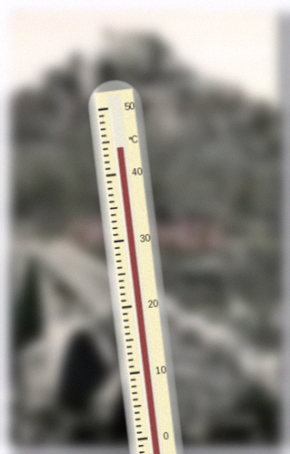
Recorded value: °C 44
